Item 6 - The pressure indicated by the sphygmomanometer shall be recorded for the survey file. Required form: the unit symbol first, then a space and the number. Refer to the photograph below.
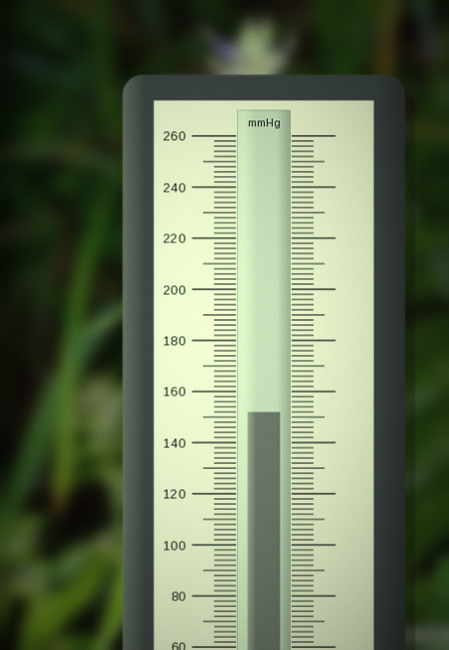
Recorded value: mmHg 152
